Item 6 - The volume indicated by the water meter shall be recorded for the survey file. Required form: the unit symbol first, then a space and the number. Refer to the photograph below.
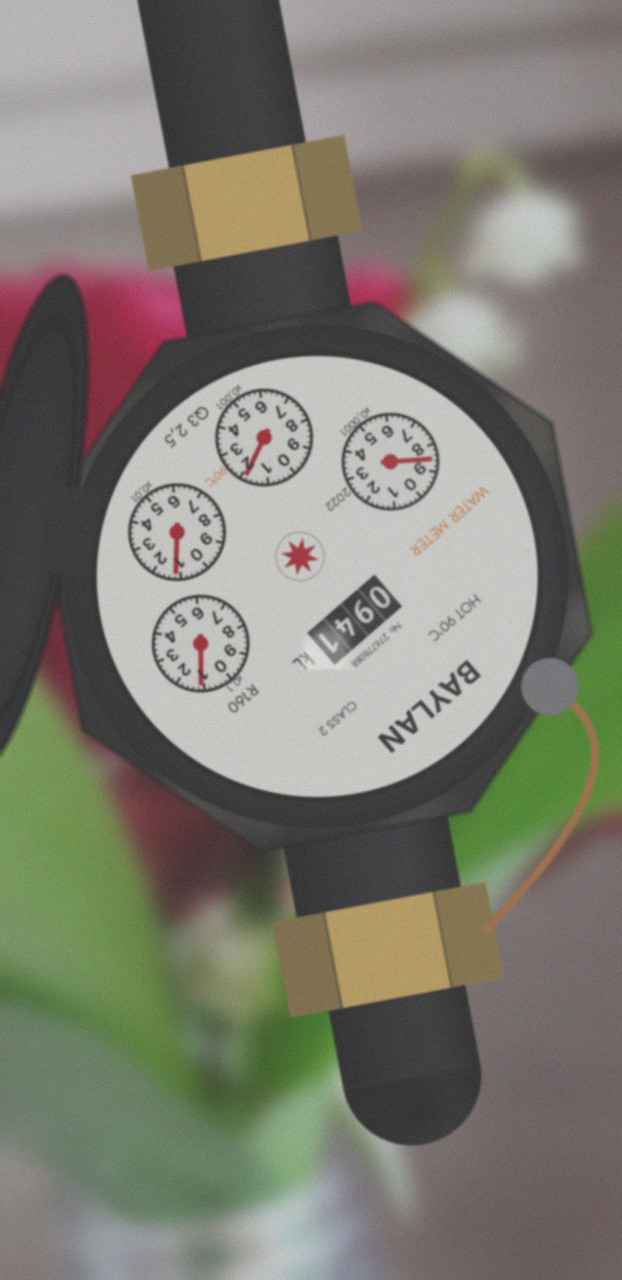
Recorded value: kL 941.1118
